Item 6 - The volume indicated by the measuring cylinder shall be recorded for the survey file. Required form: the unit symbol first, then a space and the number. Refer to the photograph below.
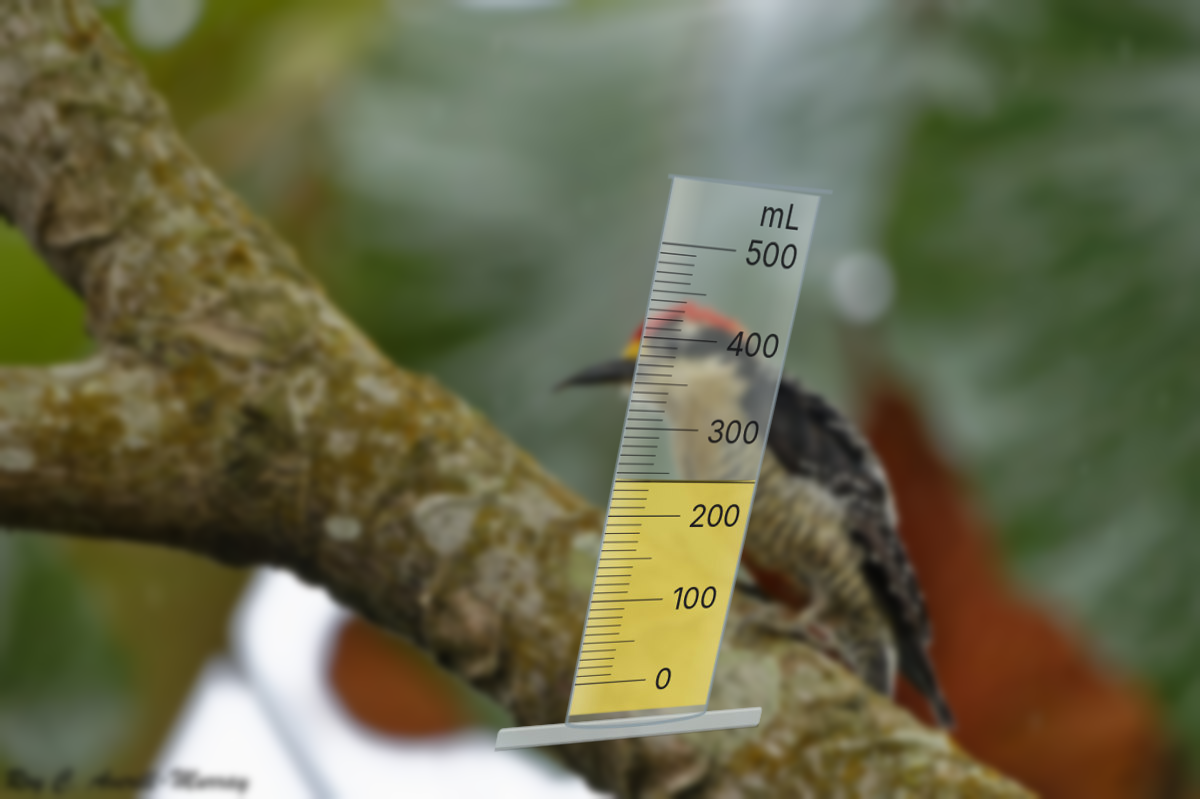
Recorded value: mL 240
